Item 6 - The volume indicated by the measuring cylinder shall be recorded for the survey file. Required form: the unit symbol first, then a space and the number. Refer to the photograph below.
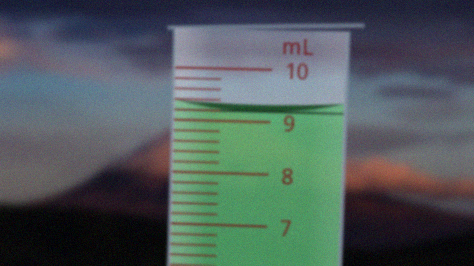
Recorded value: mL 9.2
